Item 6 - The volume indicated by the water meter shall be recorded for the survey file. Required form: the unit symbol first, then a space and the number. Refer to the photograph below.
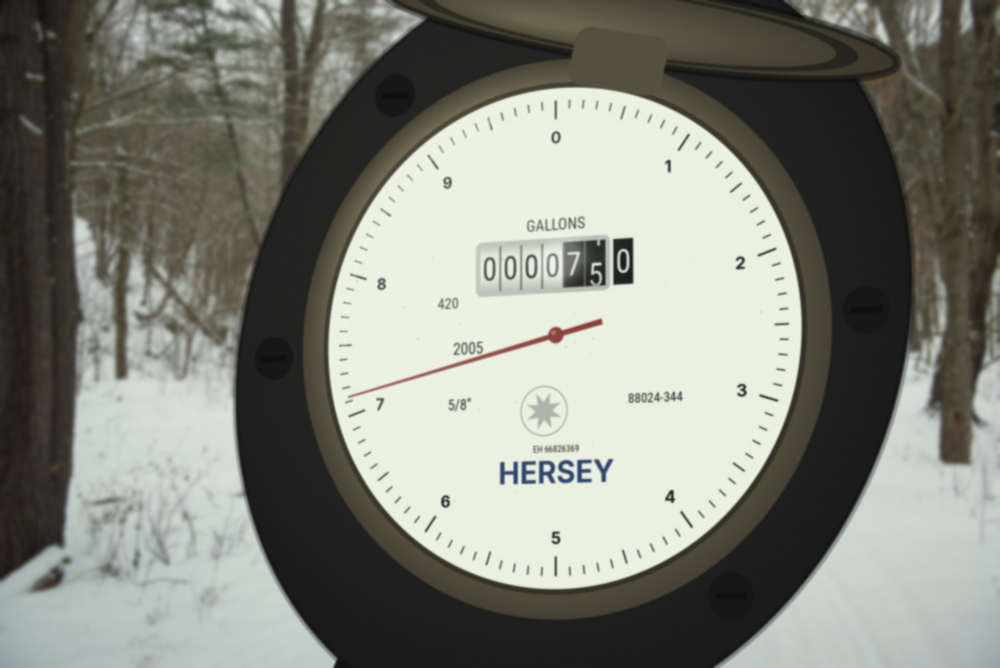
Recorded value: gal 747.1
